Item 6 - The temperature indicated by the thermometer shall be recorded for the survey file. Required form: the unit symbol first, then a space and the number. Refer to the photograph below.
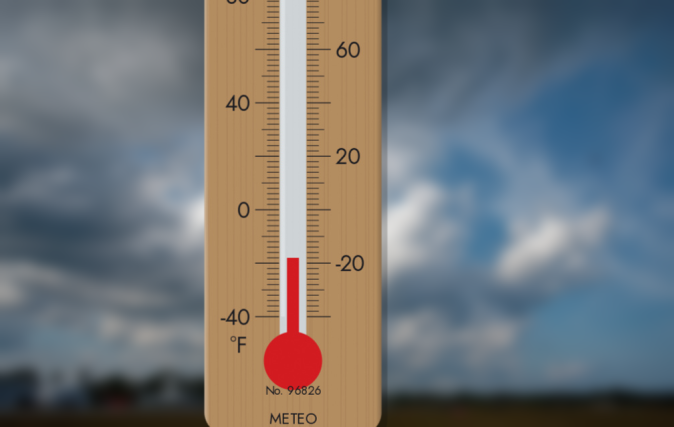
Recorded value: °F -18
